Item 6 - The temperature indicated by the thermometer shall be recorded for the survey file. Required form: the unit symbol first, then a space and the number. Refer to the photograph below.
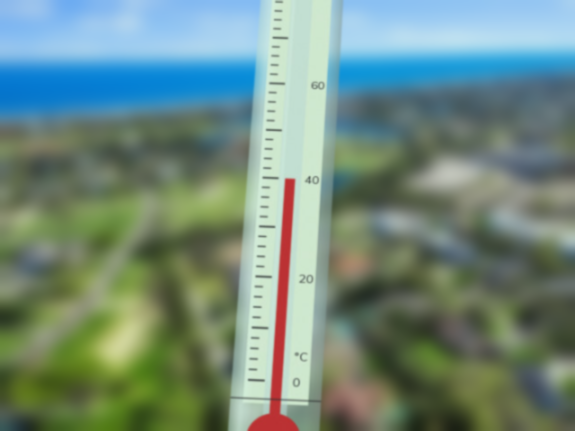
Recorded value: °C 40
